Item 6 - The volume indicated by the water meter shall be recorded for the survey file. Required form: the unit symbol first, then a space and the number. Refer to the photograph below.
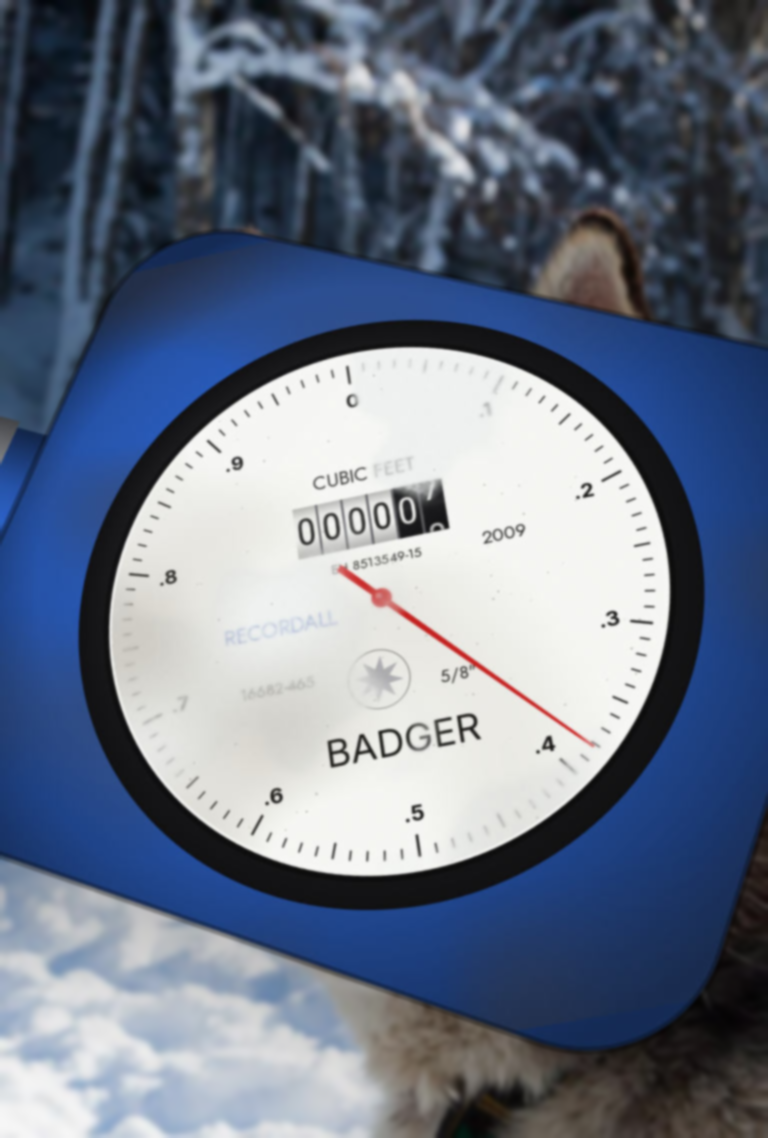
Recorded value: ft³ 7.38
